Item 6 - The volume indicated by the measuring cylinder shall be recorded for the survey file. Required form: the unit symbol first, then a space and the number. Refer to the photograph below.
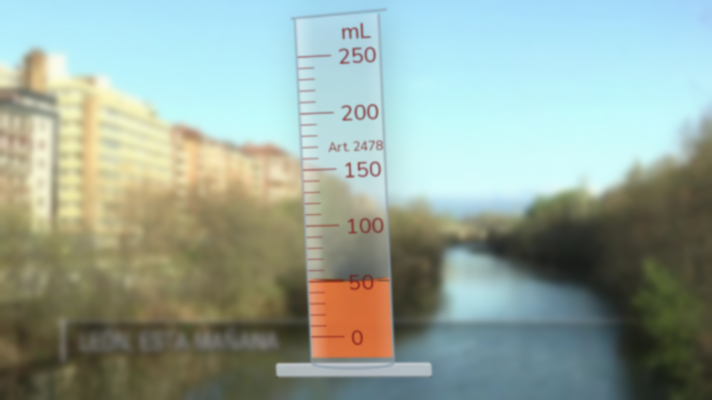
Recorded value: mL 50
